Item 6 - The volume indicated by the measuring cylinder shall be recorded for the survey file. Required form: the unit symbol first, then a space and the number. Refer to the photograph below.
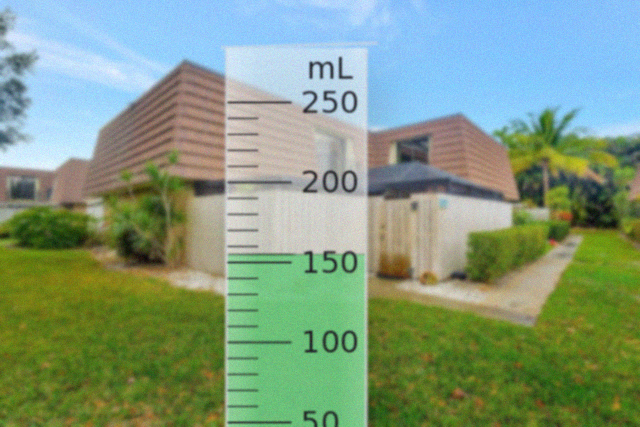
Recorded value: mL 155
